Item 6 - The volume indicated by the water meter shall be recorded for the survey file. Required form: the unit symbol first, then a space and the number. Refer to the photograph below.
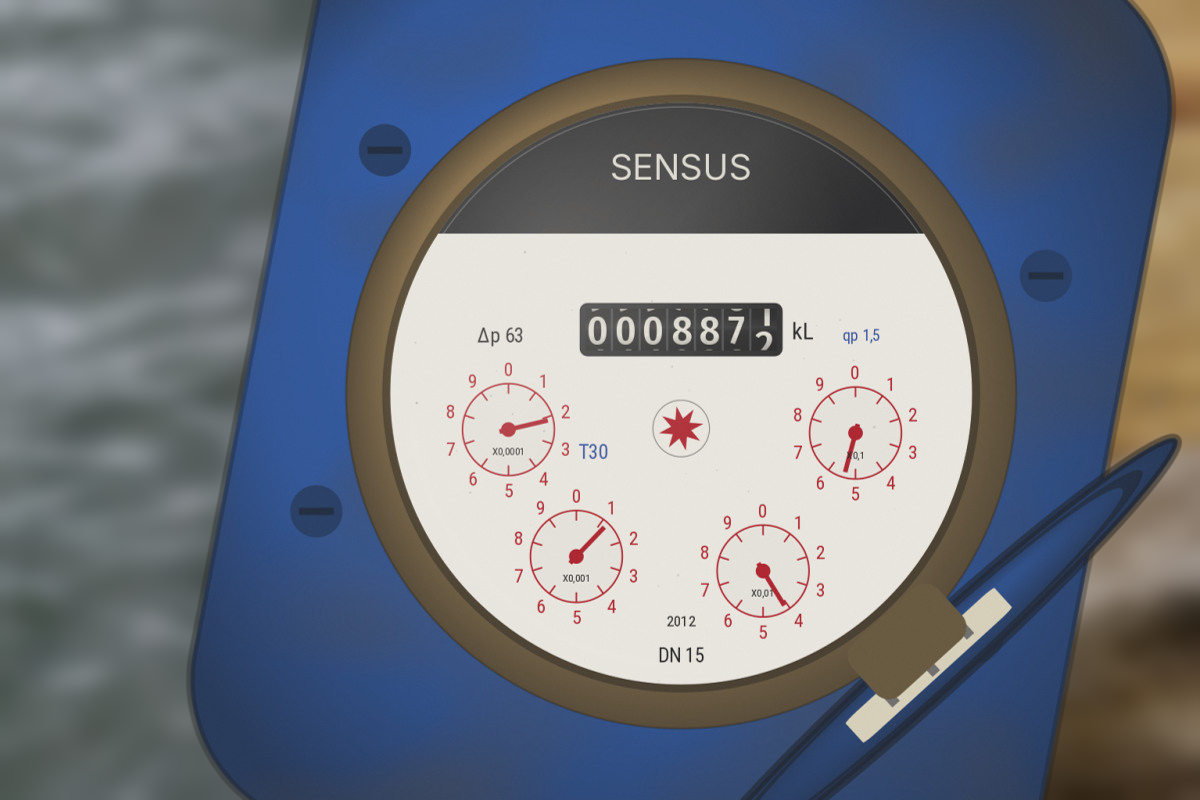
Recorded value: kL 8871.5412
